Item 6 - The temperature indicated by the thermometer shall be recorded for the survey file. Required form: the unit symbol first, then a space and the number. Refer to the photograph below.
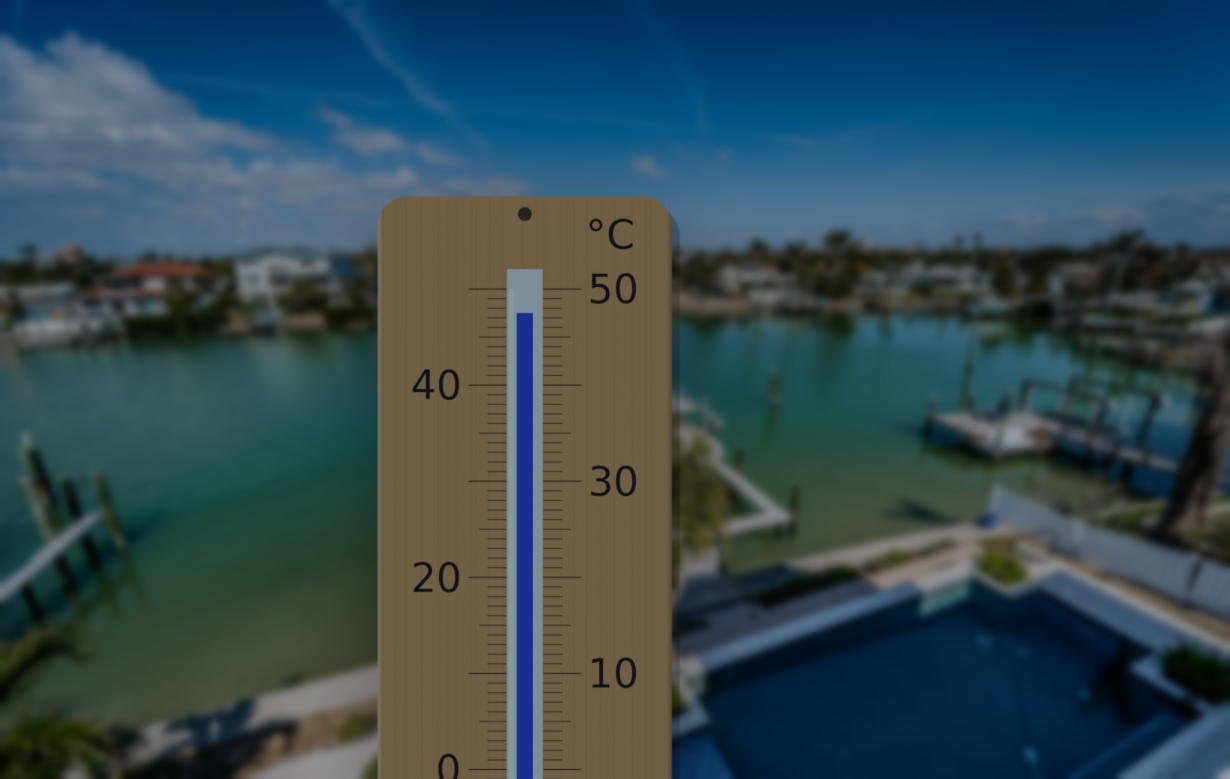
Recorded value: °C 47.5
